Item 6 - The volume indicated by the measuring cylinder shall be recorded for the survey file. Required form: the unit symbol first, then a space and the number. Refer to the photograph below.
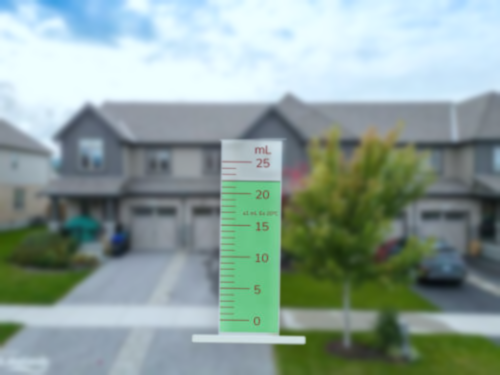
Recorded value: mL 22
